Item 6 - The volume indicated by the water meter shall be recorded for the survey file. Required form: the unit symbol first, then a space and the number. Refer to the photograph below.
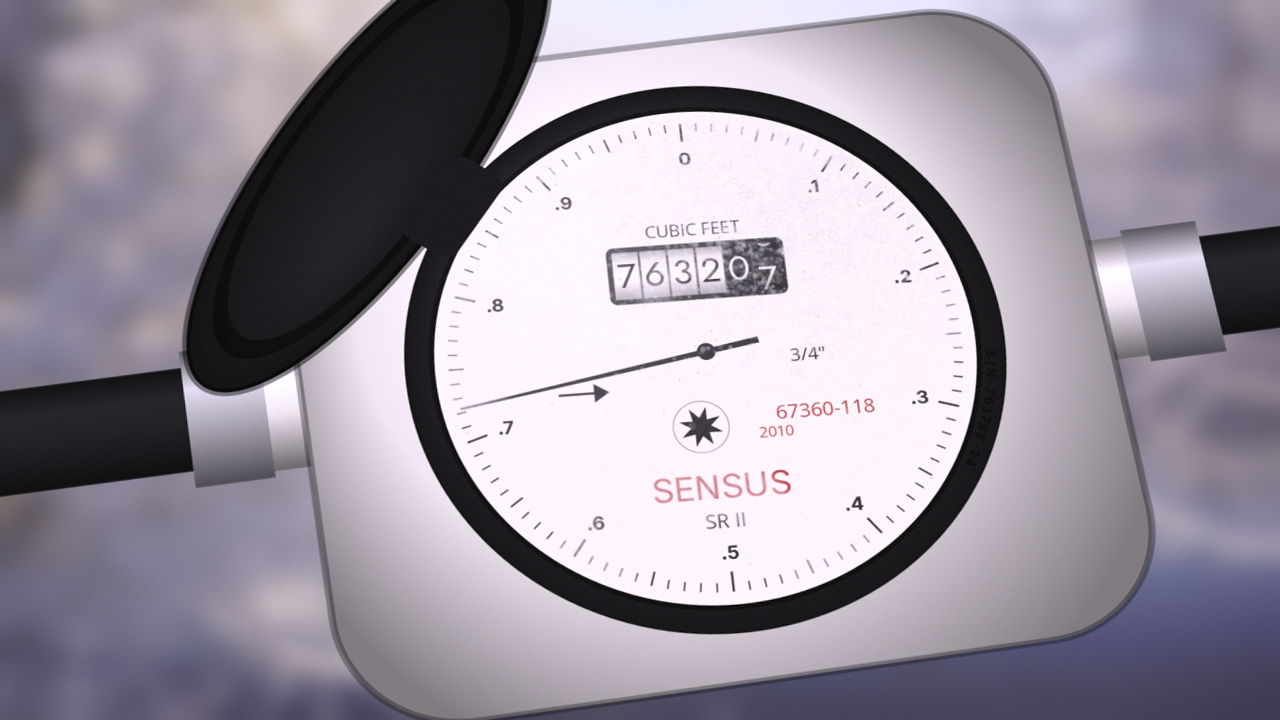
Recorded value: ft³ 763206.72
